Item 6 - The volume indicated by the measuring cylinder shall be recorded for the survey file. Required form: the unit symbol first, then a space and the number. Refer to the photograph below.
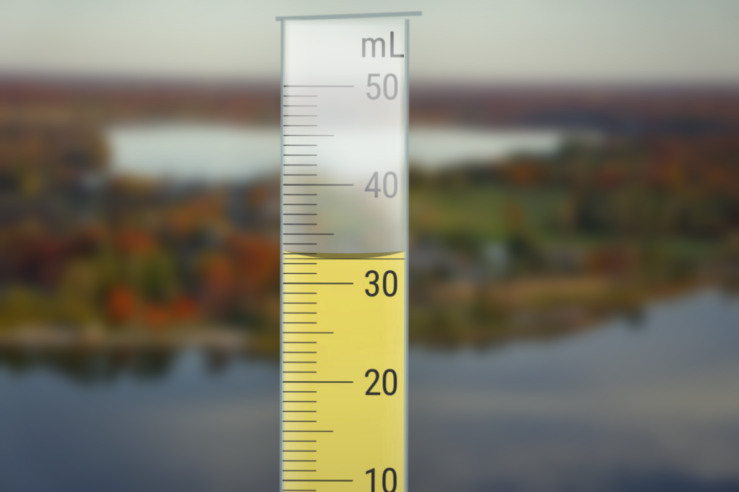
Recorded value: mL 32.5
